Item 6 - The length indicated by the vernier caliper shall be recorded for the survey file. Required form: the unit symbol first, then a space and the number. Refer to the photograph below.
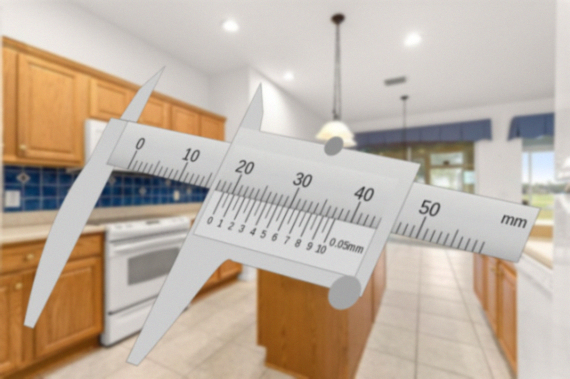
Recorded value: mm 18.5
